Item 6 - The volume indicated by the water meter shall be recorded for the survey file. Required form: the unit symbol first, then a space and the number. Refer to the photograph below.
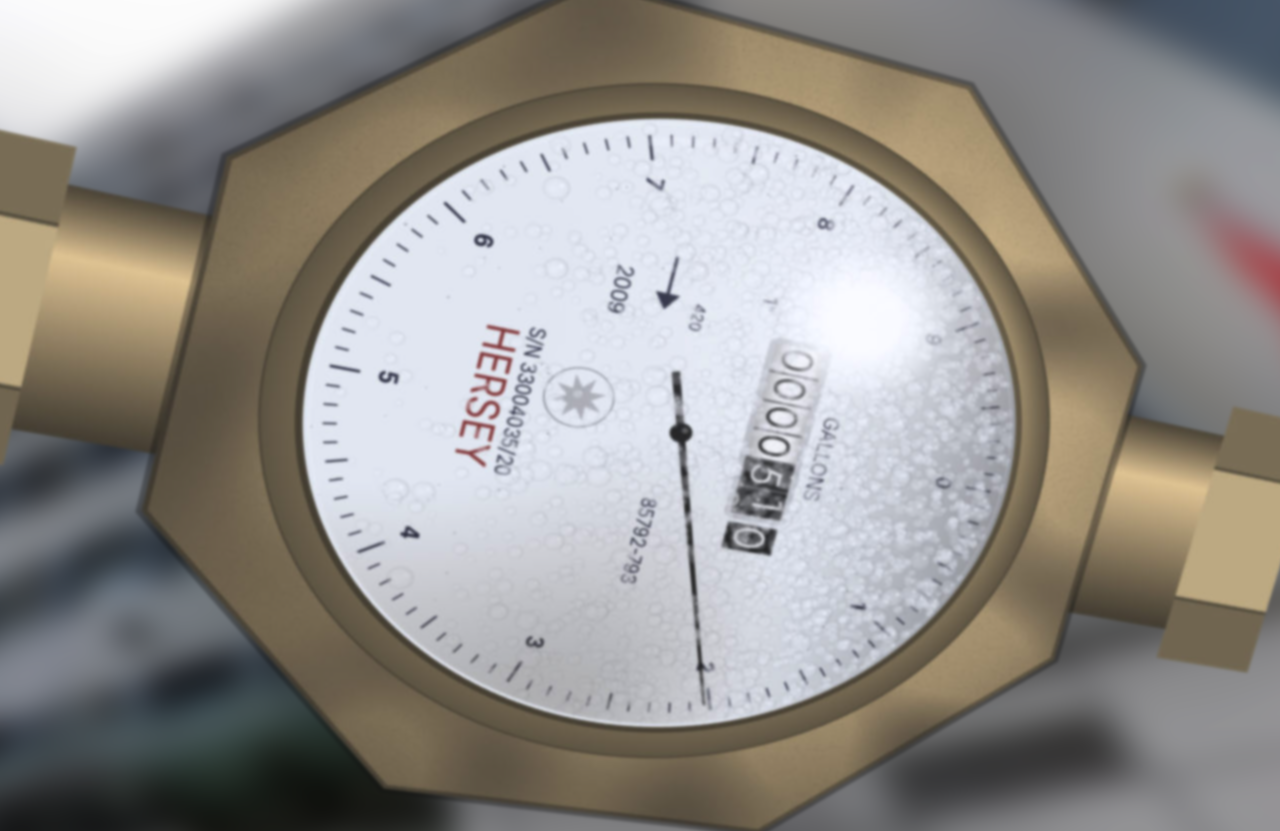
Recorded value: gal 512.0
